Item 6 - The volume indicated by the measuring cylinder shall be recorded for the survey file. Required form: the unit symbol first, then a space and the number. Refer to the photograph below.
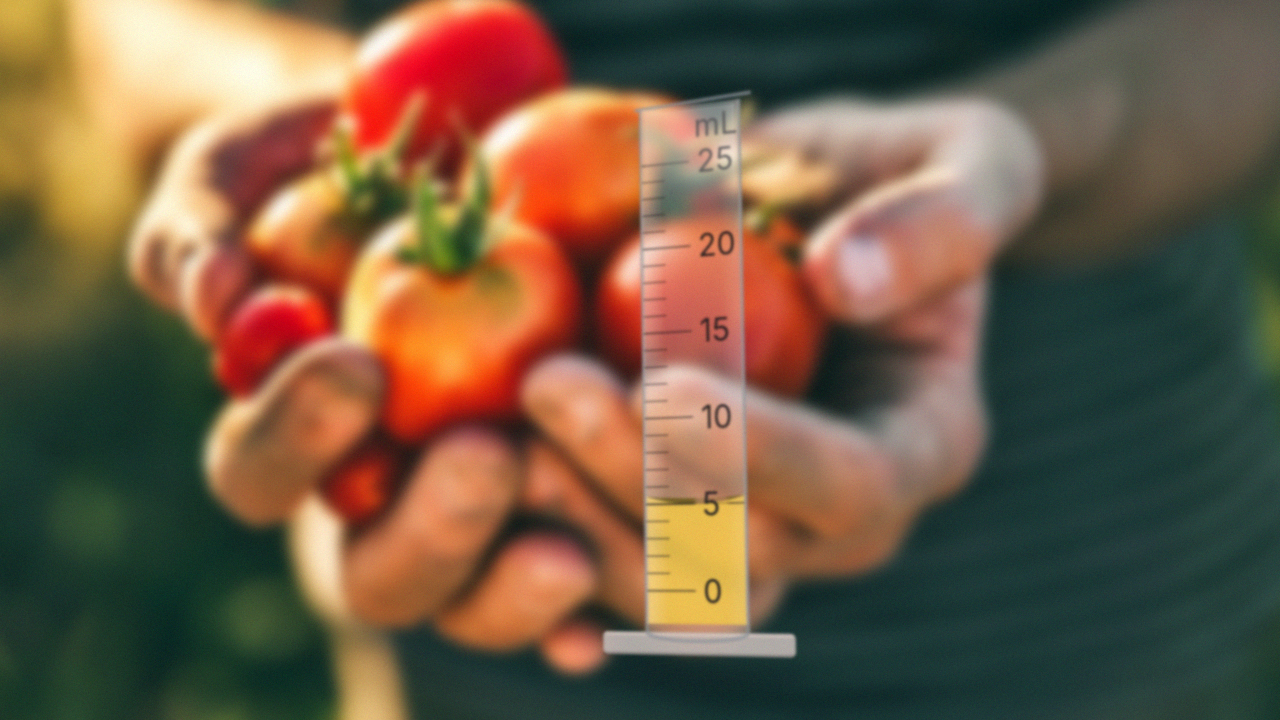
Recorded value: mL 5
